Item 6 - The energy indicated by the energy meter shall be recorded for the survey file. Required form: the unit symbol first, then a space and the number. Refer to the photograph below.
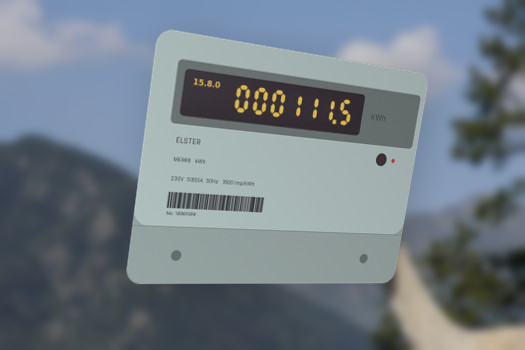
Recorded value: kWh 111.5
